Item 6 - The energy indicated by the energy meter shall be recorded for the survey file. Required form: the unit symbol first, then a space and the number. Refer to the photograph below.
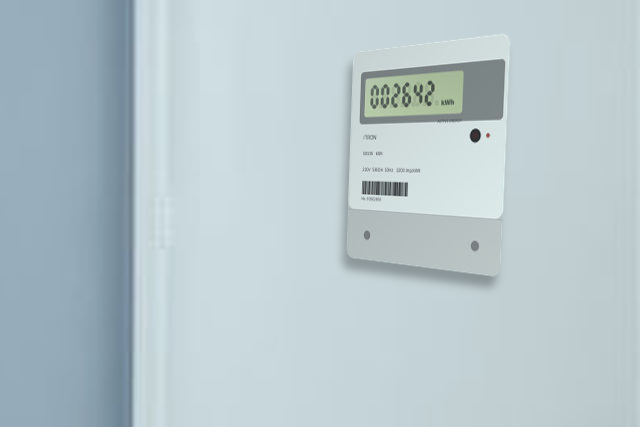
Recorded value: kWh 2642
